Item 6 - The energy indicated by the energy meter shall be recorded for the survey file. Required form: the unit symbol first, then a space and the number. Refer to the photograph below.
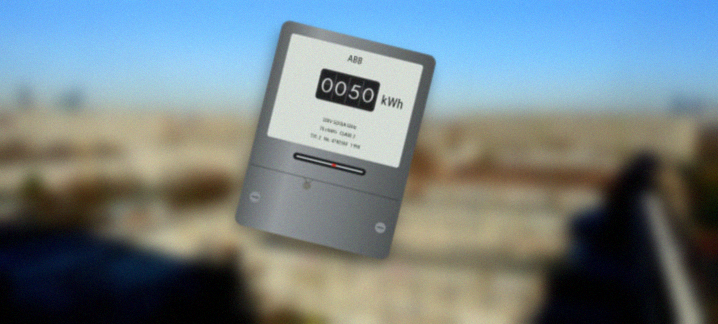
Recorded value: kWh 50
